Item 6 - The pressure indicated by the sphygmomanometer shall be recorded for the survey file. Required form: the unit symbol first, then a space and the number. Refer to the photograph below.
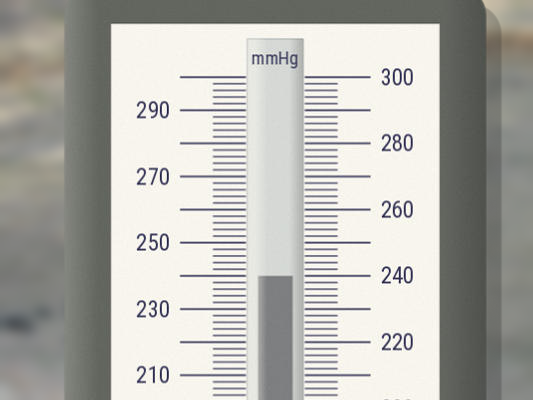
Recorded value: mmHg 240
